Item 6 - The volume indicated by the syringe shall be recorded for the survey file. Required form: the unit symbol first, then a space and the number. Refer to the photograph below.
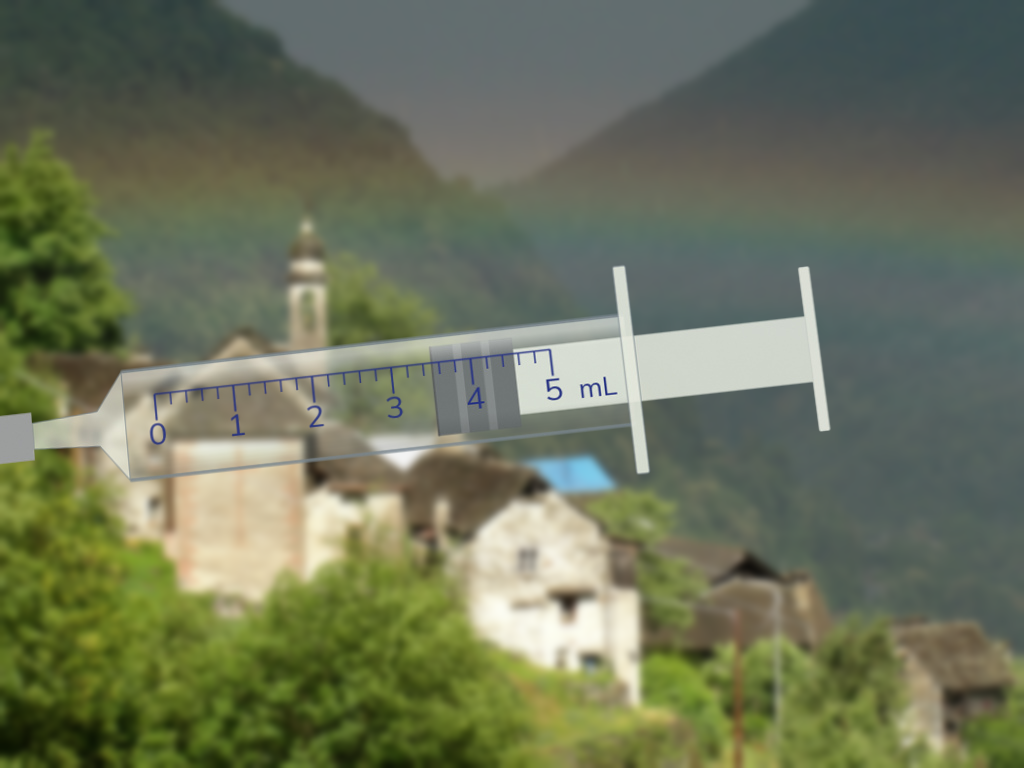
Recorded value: mL 3.5
